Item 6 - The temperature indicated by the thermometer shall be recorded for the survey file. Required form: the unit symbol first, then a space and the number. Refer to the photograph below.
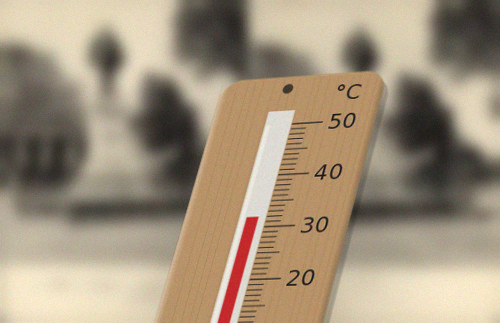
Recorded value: °C 32
